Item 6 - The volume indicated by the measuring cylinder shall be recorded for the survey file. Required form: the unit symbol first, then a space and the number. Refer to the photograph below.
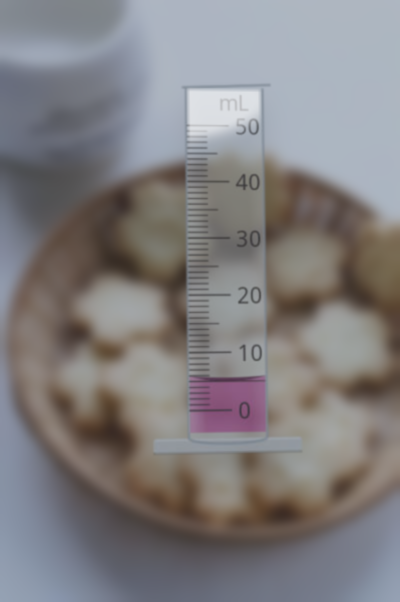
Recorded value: mL 5
